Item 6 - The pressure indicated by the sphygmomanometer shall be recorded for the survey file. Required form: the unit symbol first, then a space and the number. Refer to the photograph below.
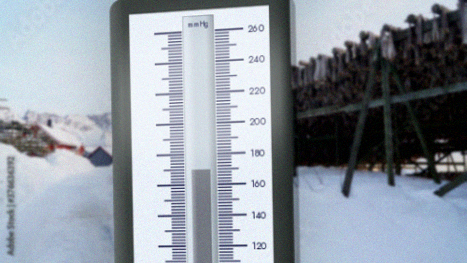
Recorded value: mmHg 170
